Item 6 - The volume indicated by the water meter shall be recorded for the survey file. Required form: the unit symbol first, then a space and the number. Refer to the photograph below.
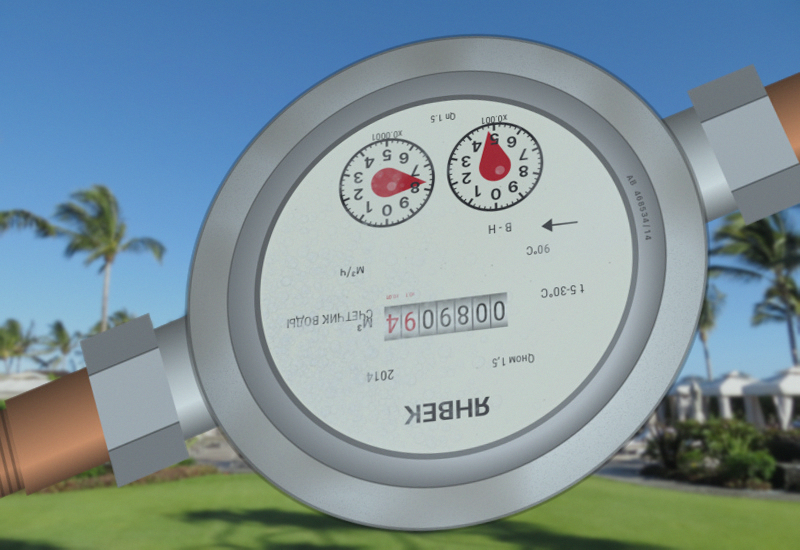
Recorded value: m³ 890.9447
